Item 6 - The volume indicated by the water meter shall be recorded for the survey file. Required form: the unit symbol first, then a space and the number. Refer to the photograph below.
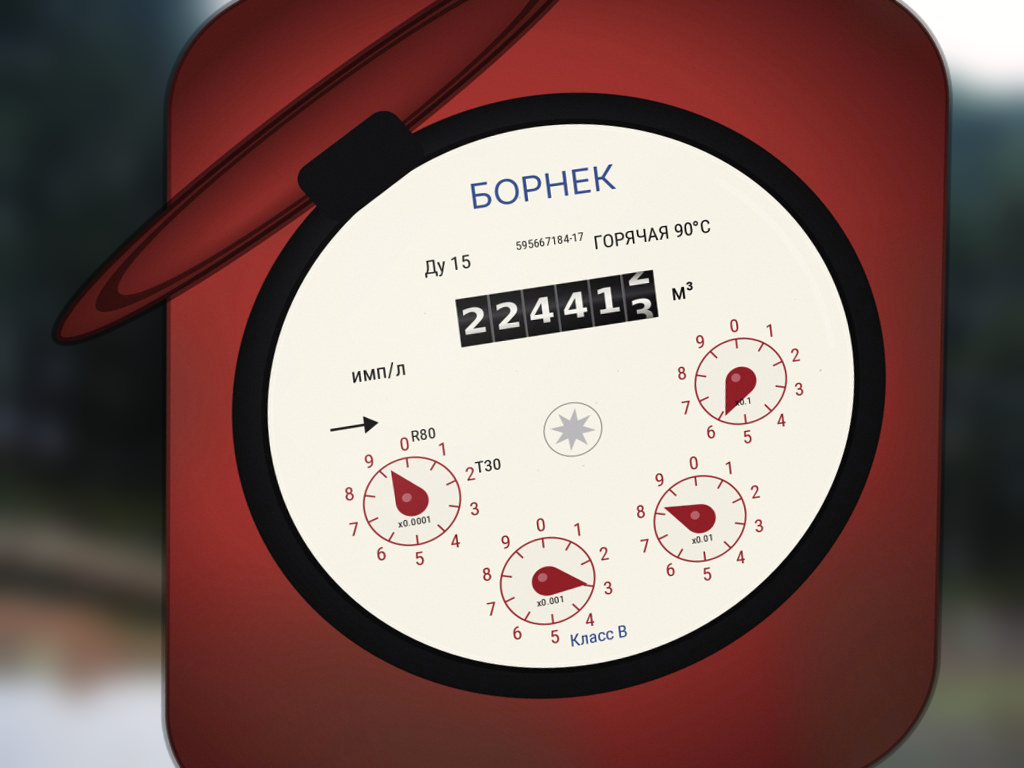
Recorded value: m³ 224412.5829
